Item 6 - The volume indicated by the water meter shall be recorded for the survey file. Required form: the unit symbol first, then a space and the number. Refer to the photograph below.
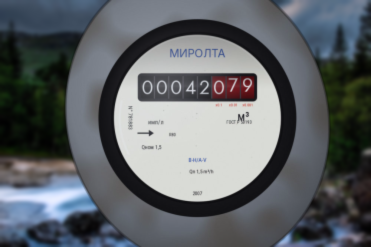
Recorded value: m³ 42.079
